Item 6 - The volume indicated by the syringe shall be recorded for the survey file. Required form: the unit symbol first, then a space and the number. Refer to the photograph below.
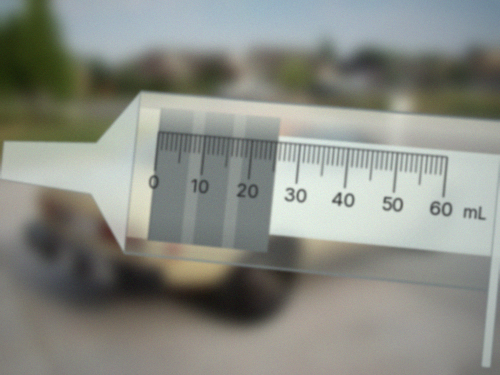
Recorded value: mL 0
